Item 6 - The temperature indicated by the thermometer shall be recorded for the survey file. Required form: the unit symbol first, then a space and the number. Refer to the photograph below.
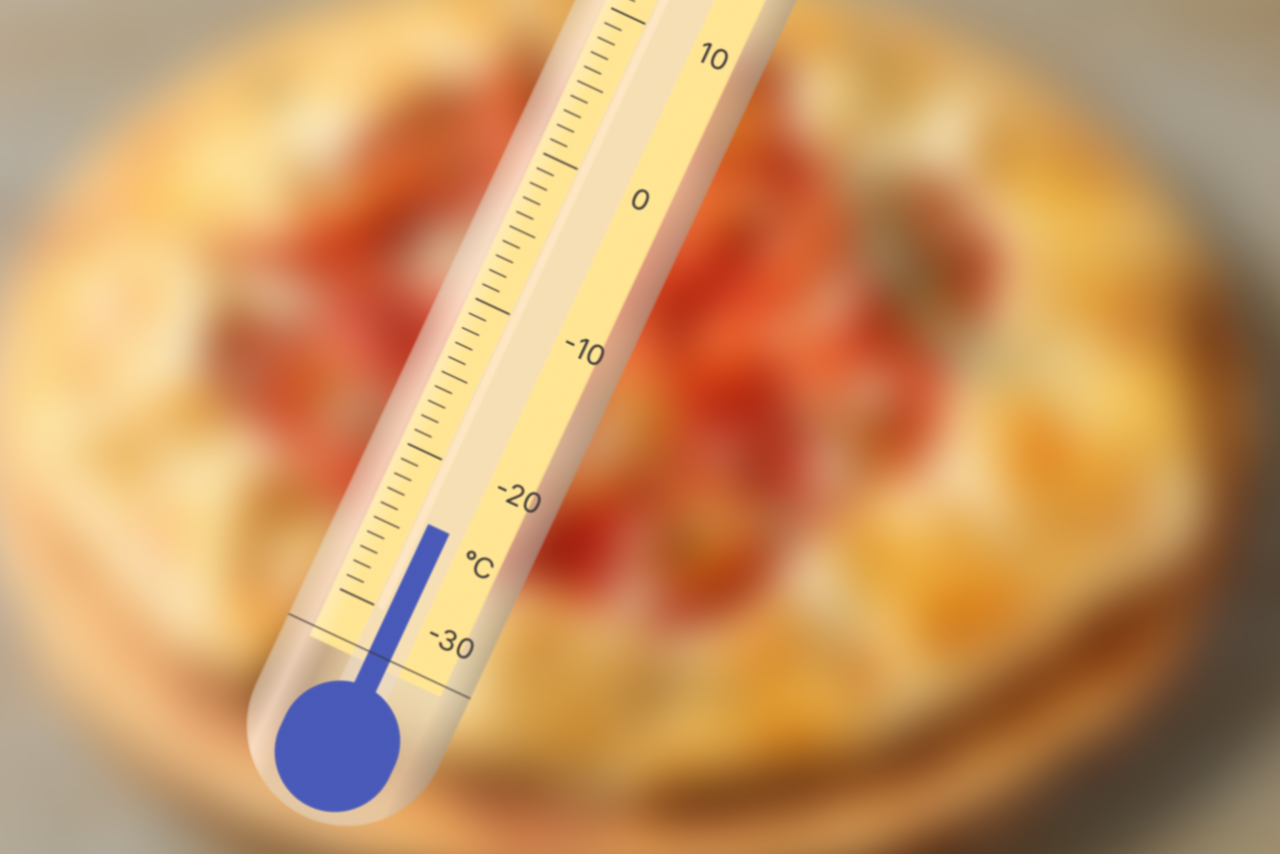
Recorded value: °C -24
